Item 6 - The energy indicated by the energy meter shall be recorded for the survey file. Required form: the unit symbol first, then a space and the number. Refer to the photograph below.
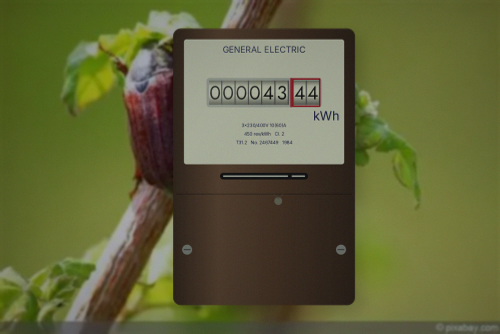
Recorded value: kWh 43.44
